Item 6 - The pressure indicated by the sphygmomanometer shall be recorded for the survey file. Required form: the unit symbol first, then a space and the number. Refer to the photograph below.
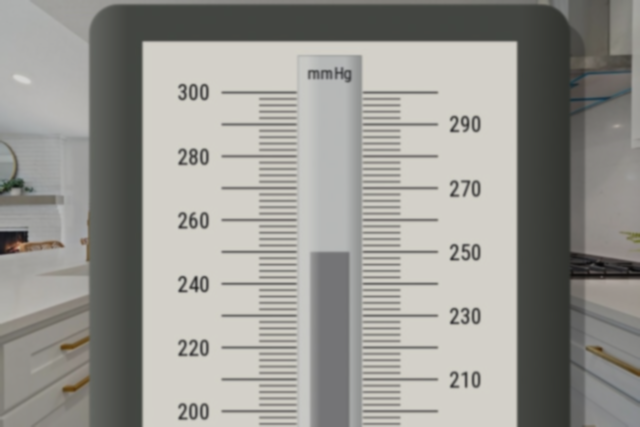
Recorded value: mmHg 250
